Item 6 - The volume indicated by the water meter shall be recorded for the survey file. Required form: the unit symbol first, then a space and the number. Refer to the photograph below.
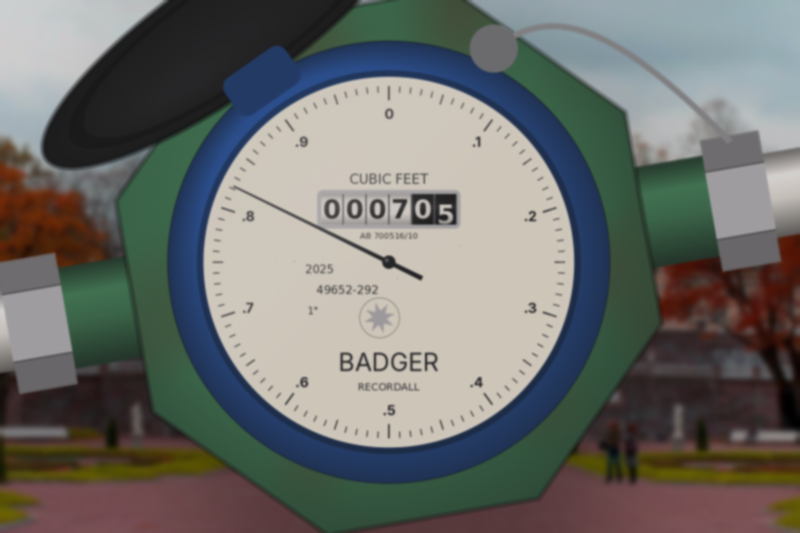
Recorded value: ft³ 704.82
